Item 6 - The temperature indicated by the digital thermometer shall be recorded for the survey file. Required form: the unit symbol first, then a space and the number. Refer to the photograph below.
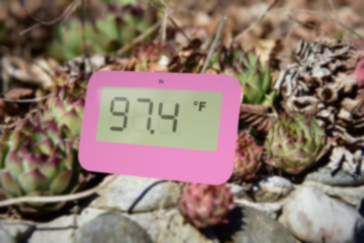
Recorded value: °F 97.4
